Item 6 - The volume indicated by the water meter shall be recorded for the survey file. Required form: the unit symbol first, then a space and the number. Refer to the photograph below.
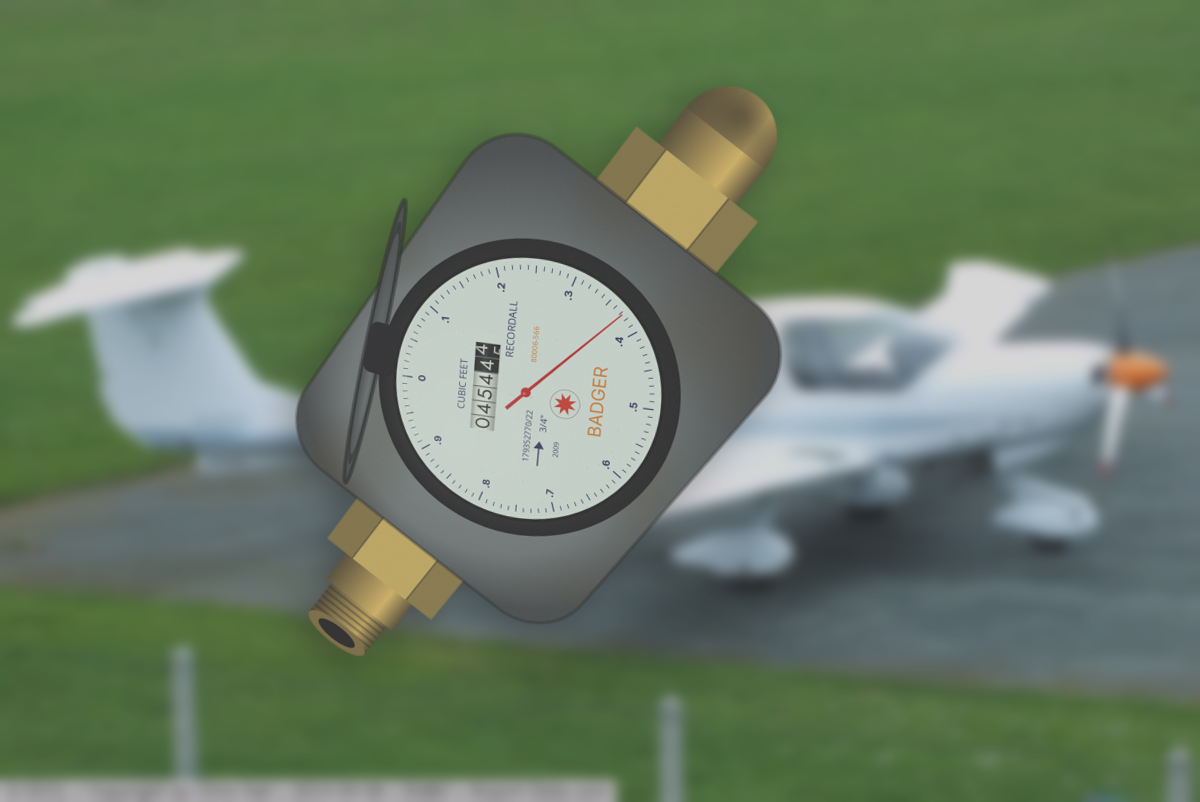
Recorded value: ft³ 45444.37
